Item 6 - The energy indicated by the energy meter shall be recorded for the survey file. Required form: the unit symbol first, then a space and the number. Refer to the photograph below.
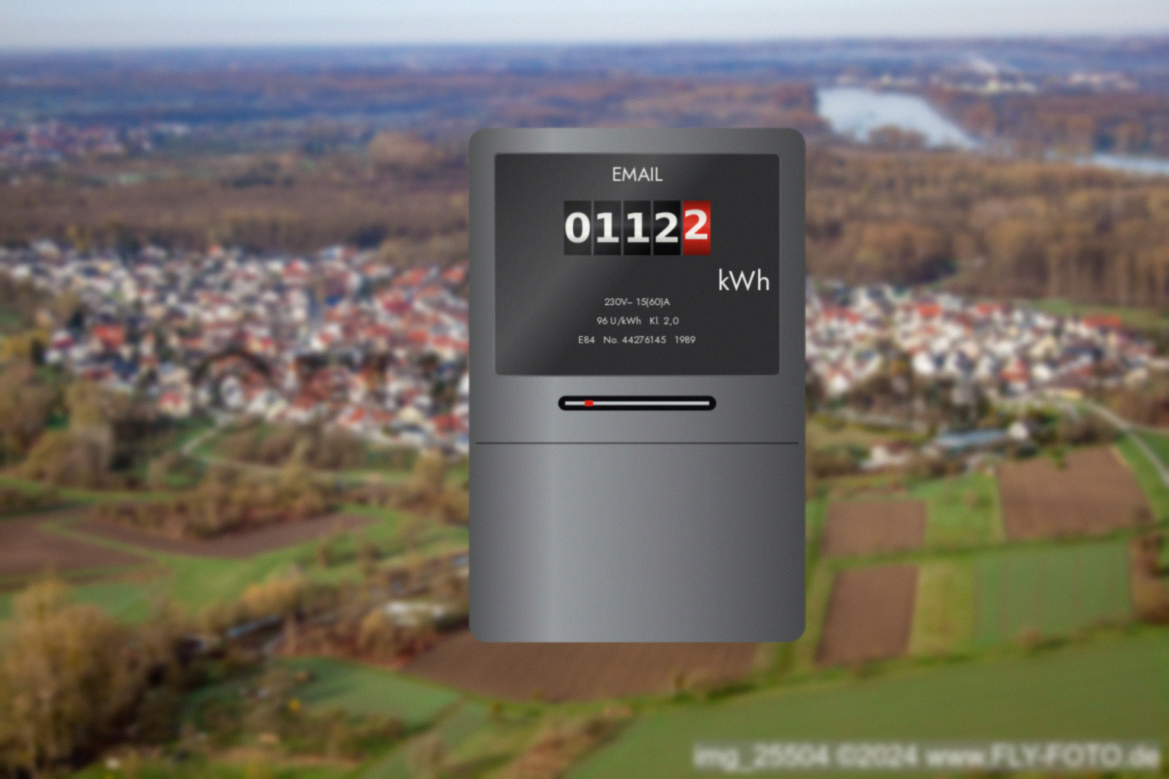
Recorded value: kWh 112.2
